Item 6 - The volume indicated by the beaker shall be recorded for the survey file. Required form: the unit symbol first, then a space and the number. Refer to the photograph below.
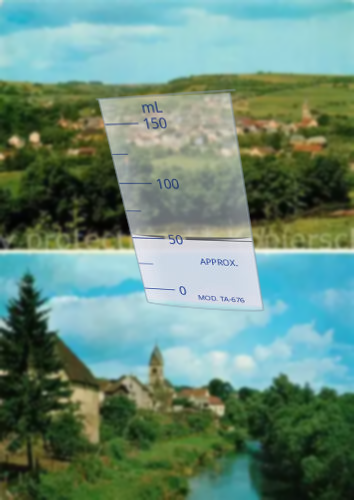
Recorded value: mL 50
